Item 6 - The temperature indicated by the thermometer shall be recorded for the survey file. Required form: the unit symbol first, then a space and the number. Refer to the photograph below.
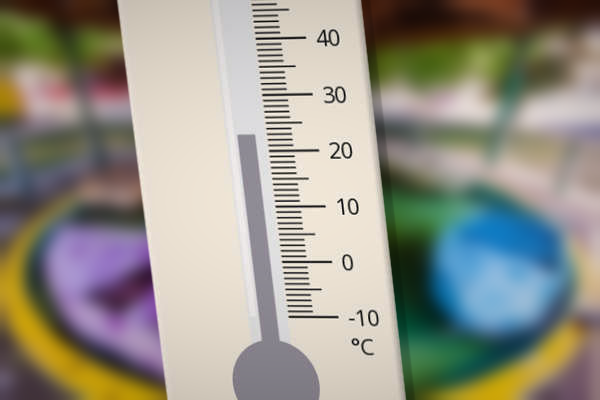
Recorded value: °C 23
